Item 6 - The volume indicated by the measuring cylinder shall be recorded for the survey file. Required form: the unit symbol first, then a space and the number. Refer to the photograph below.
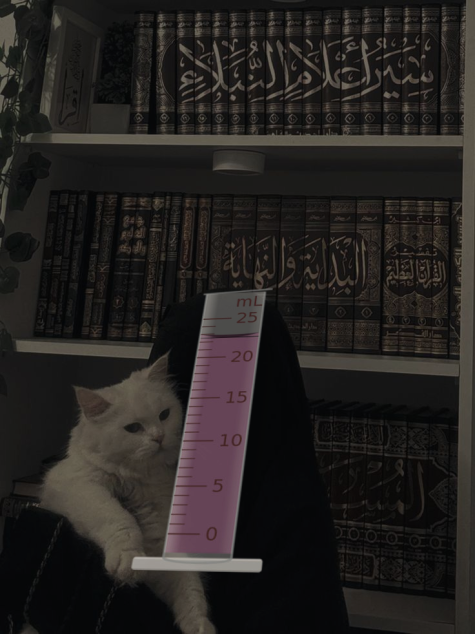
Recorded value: mL 22.5
